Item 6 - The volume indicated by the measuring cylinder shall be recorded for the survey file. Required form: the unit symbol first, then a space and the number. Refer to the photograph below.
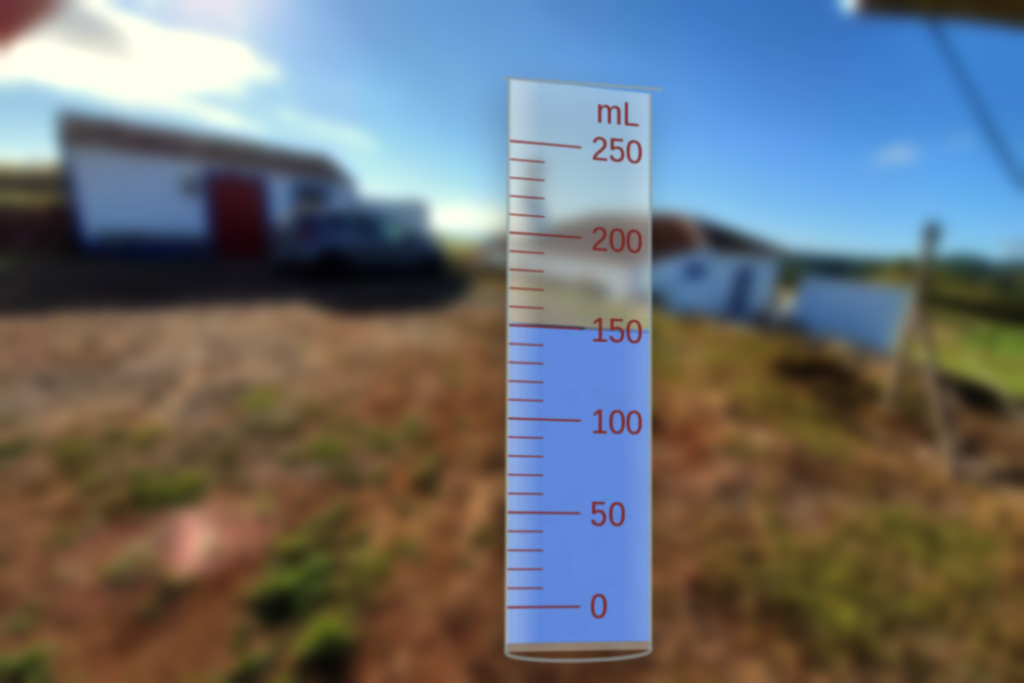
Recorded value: mL 150
